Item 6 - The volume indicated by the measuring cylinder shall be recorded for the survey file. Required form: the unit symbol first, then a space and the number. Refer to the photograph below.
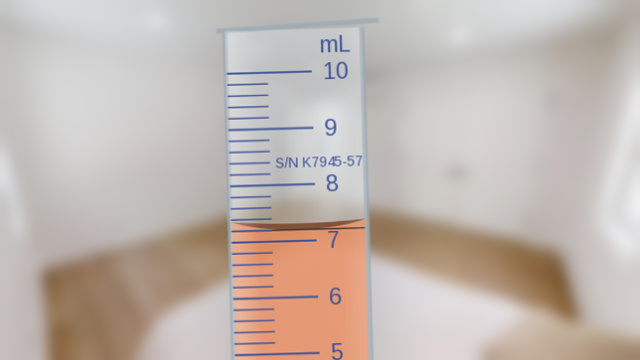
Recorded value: mL 7.2
